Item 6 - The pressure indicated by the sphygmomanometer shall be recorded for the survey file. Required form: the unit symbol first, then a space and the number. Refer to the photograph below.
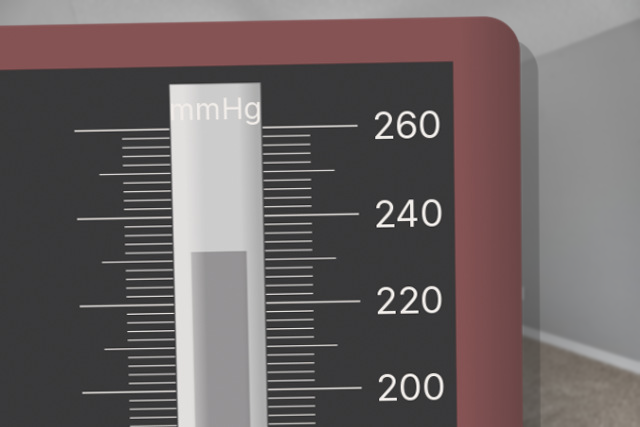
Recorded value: mmHg 232
